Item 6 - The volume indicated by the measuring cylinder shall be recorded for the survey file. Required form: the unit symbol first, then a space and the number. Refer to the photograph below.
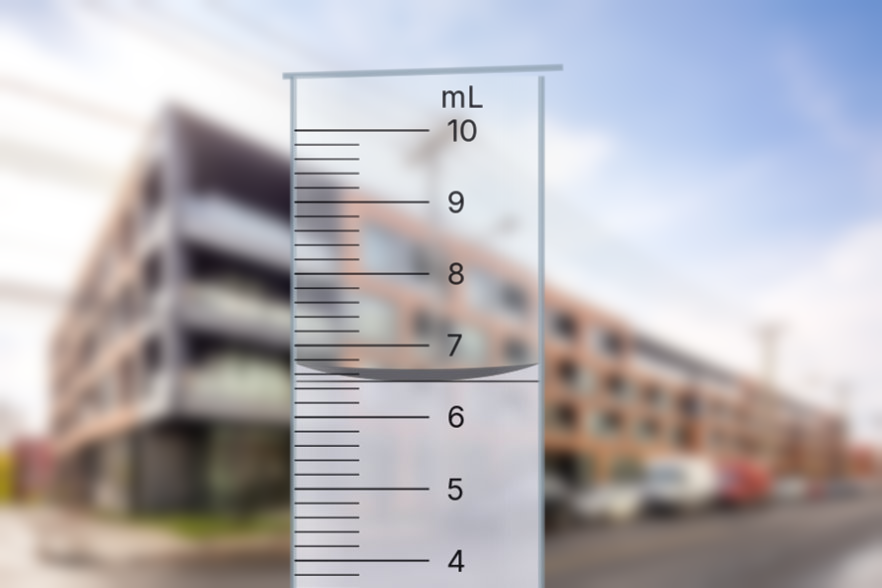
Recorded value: mL 6.5
